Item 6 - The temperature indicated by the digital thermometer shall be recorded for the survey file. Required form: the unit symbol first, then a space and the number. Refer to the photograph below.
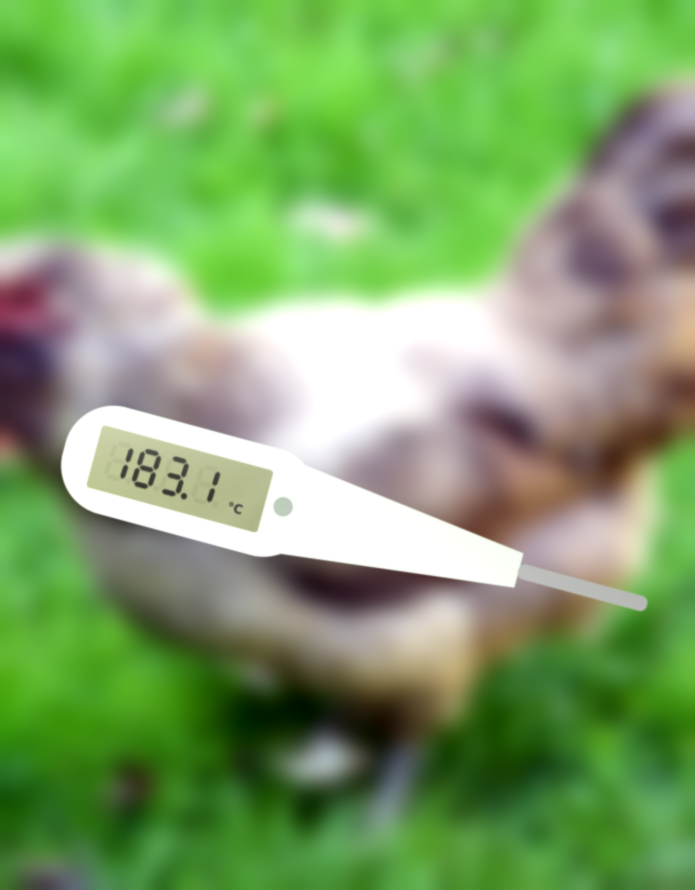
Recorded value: °C 183.1
